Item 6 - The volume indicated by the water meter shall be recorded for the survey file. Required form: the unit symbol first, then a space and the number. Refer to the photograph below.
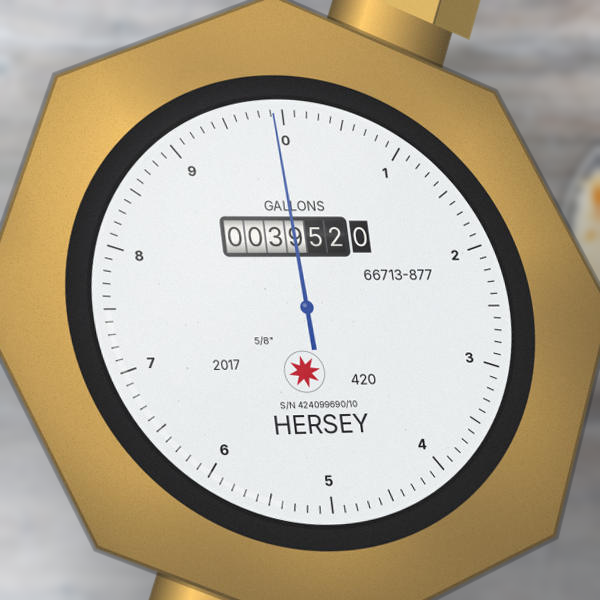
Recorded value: gal 39519.9
